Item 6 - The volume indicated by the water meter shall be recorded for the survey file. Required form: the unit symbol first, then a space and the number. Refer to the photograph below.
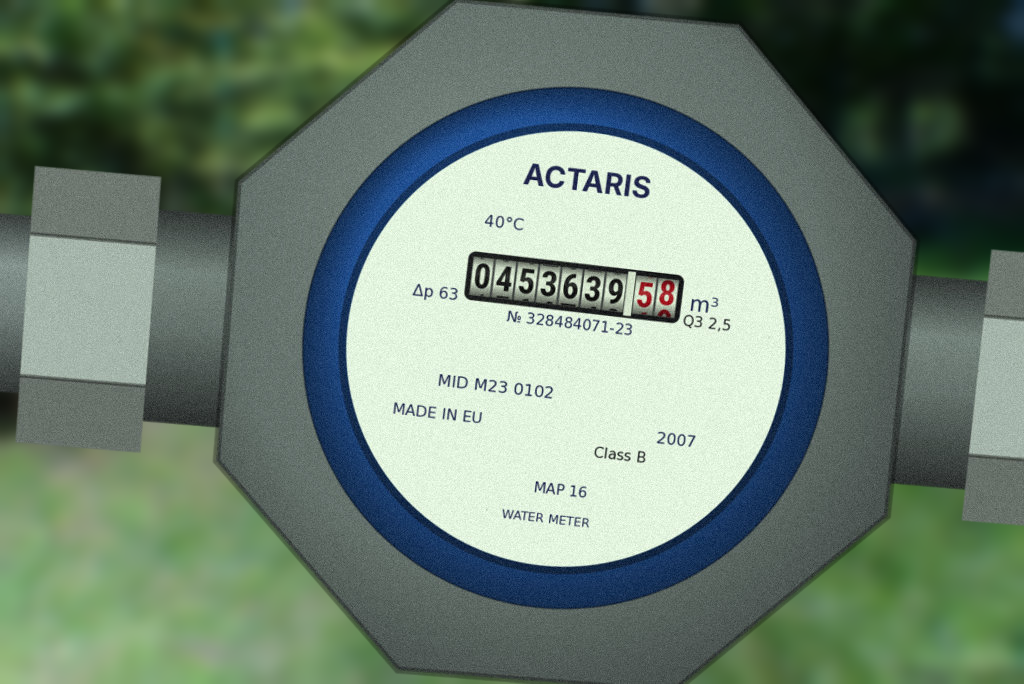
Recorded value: m³ 453639.58
